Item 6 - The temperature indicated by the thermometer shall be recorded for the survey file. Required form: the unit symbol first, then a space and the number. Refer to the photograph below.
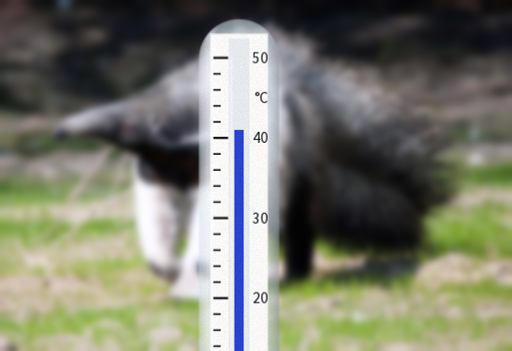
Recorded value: °C 41
